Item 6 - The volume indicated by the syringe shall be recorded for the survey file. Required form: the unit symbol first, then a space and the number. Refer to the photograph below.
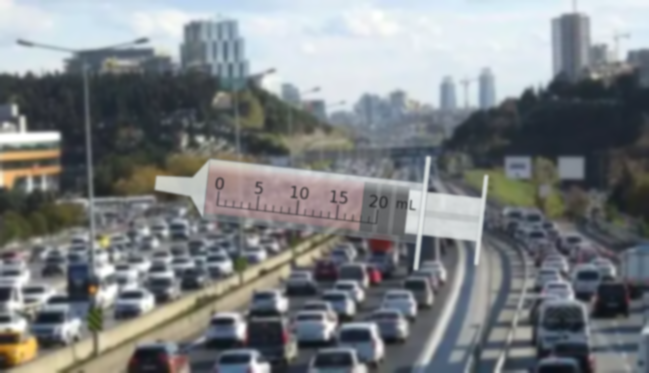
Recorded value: mL 18
